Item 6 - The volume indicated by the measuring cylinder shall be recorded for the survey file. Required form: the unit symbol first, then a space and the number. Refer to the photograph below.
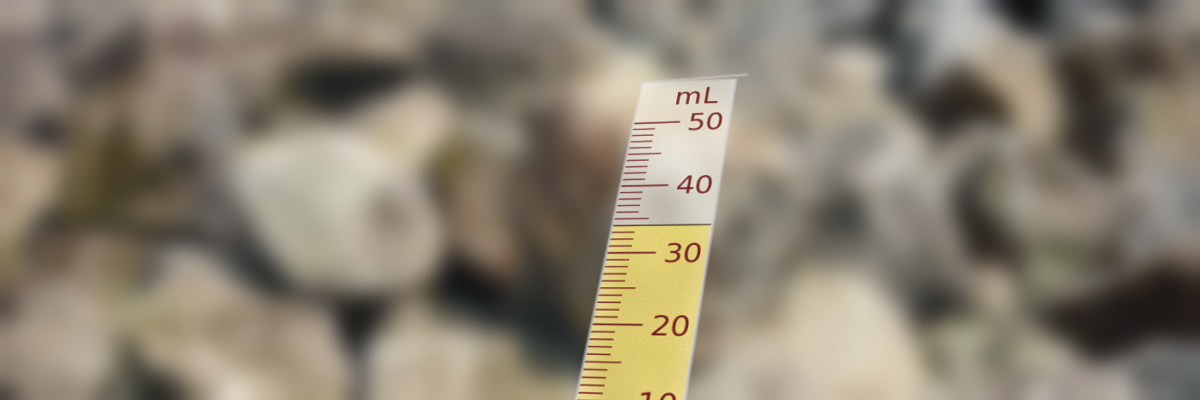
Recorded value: mL 34
